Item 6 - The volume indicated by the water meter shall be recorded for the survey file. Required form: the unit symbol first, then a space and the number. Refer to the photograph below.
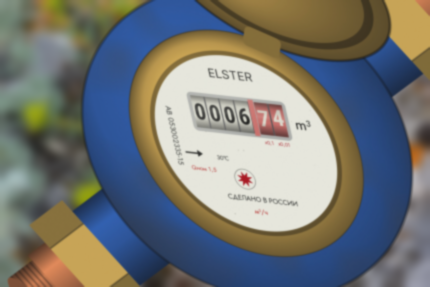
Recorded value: m³ 6.74
